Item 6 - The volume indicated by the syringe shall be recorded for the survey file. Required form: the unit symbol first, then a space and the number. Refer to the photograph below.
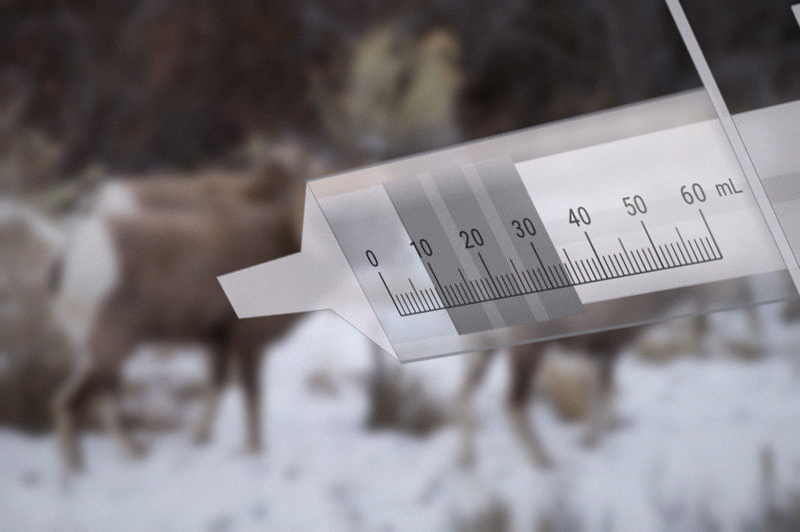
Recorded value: mL 9
